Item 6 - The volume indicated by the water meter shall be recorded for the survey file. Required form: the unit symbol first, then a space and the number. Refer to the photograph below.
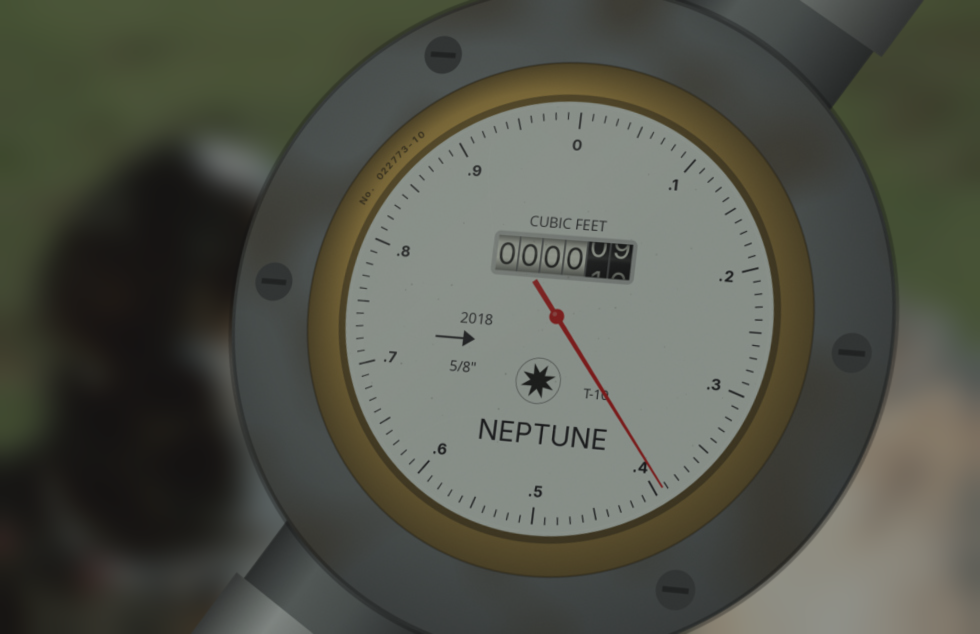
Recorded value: ft³ 9.39
